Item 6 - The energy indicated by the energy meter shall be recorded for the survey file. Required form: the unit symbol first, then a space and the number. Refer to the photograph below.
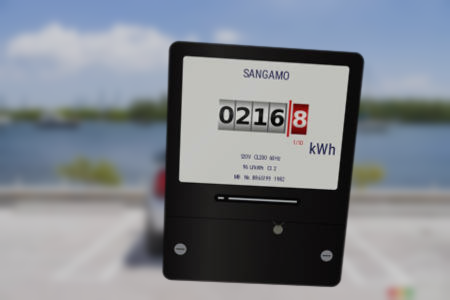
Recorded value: kWh 216.8
